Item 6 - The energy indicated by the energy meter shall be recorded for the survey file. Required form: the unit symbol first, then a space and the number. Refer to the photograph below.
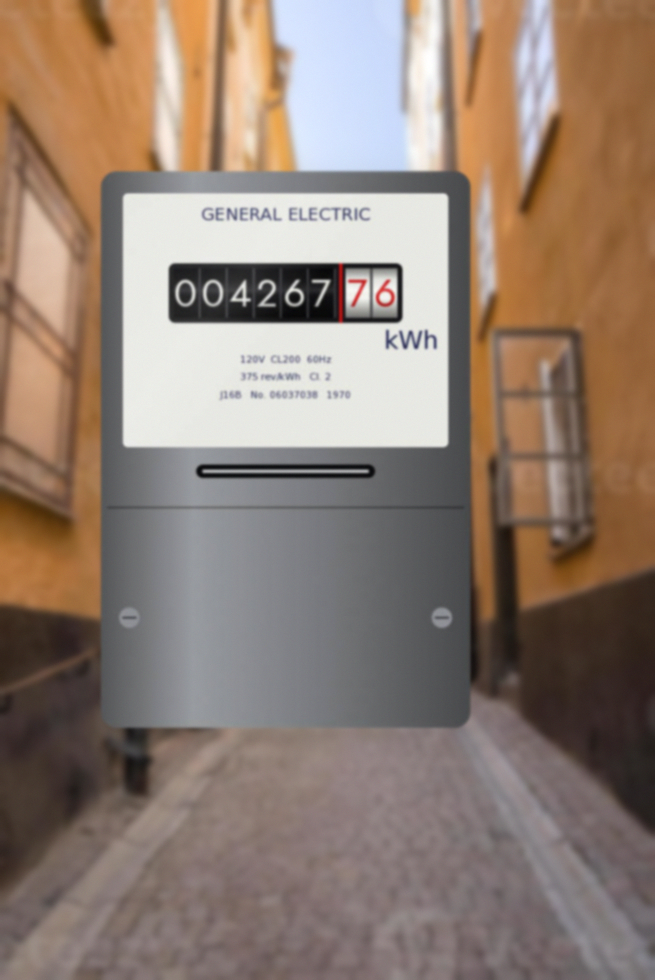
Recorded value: kWh 4267.76
